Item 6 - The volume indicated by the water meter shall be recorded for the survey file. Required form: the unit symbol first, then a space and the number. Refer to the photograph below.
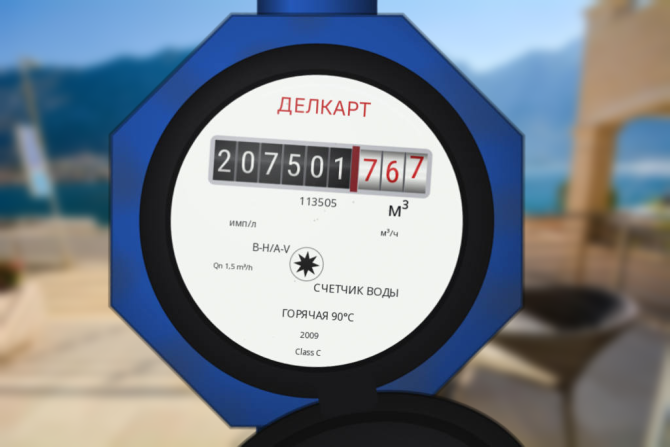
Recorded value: m³ 207501.767
